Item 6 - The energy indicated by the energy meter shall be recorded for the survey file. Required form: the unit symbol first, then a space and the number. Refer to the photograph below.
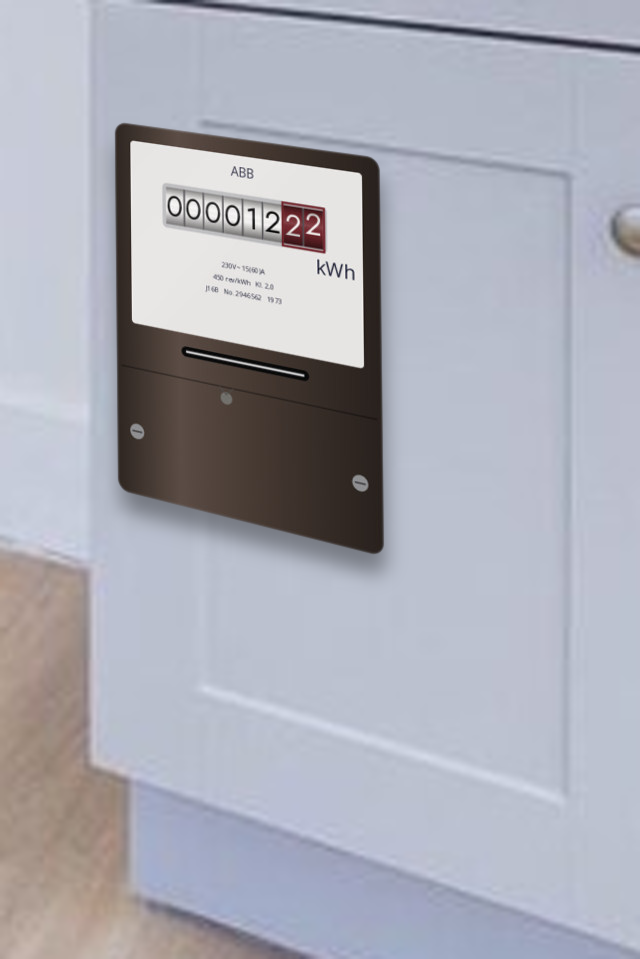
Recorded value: kWh 12.22
